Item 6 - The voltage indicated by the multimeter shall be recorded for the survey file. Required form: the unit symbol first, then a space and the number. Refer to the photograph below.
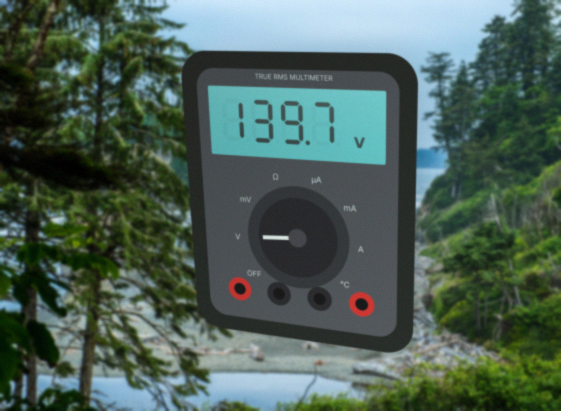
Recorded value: V 139.7
